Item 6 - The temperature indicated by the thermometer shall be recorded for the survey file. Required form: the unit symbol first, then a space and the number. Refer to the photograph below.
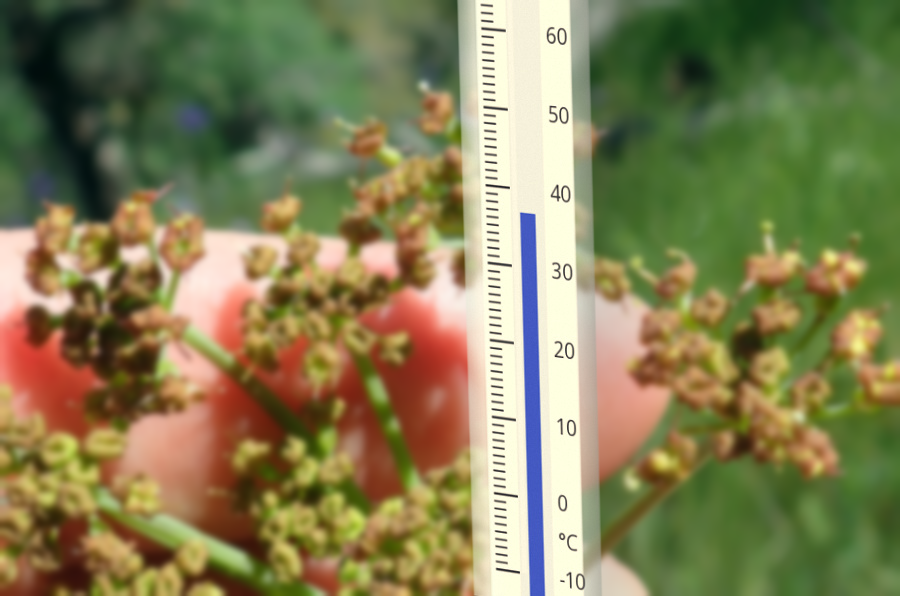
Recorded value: °C 37
